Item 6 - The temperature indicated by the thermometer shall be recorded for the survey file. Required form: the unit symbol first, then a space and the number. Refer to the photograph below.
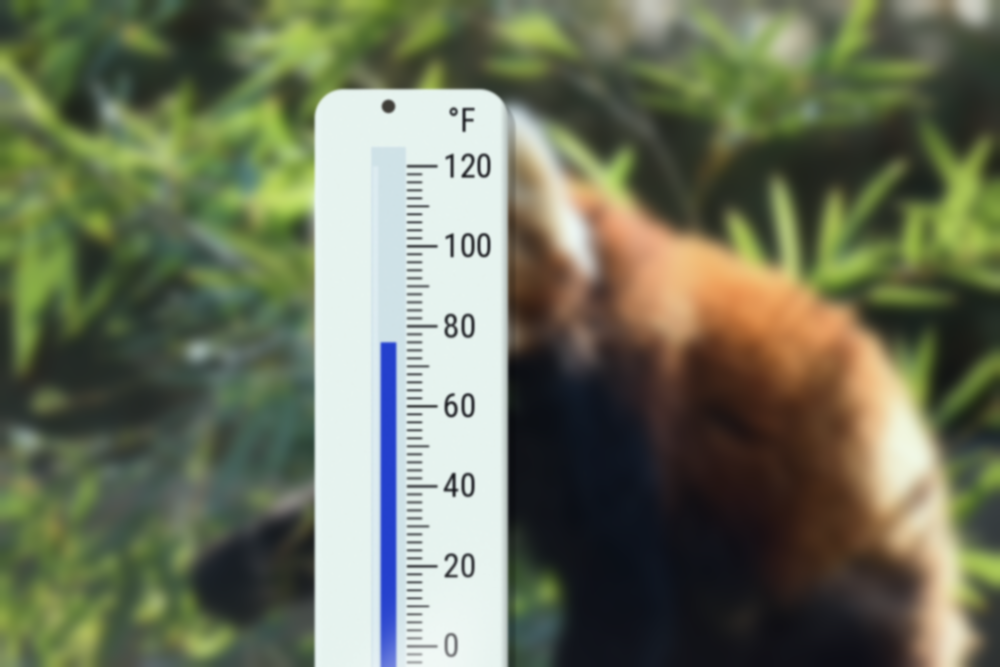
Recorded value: °F 76
